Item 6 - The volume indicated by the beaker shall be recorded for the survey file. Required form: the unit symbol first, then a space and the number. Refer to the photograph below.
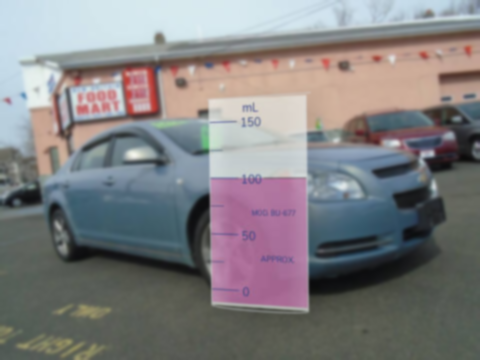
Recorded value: mL 100
